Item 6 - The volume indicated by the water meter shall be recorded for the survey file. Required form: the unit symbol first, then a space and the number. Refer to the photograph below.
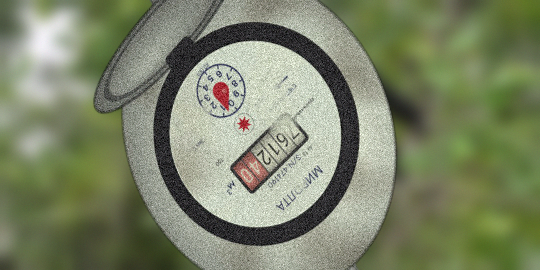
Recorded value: m³ 7612.400
